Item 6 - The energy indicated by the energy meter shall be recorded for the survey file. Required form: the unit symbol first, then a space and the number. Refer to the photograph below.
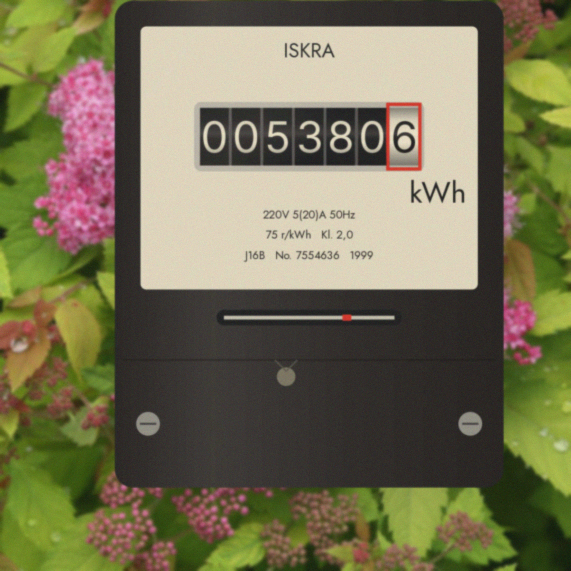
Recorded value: kWh 5380.6
